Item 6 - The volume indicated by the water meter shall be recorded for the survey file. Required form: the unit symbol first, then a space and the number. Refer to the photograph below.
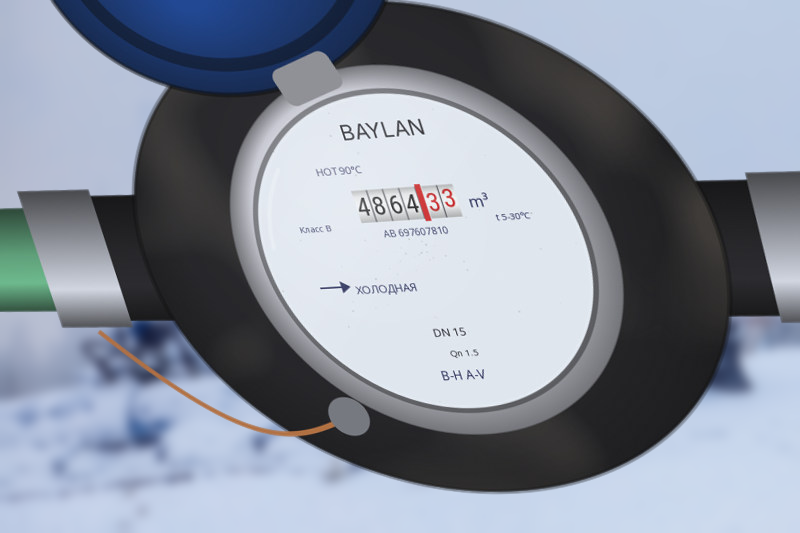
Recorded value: m³ 4864.33
